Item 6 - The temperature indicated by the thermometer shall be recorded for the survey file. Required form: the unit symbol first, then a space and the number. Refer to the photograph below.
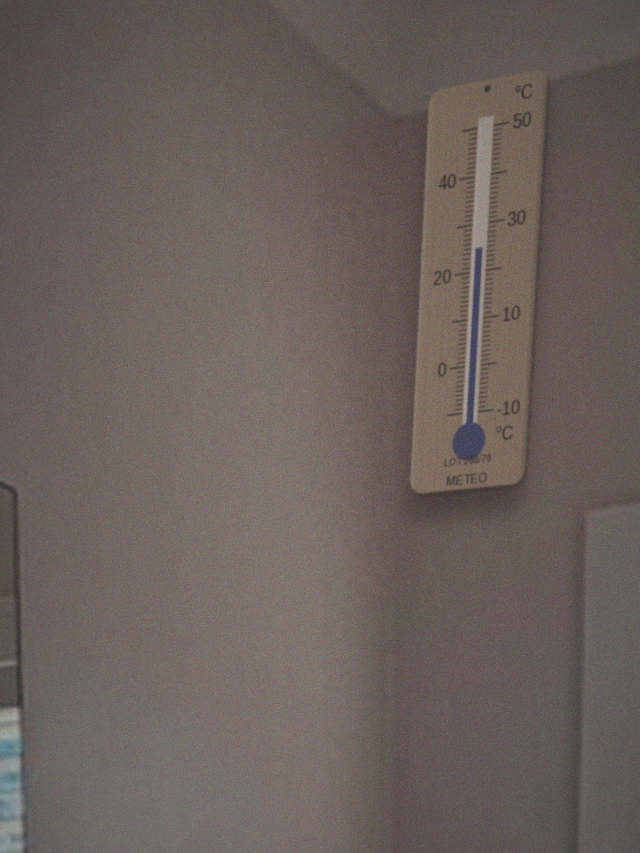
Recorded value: °C 25
